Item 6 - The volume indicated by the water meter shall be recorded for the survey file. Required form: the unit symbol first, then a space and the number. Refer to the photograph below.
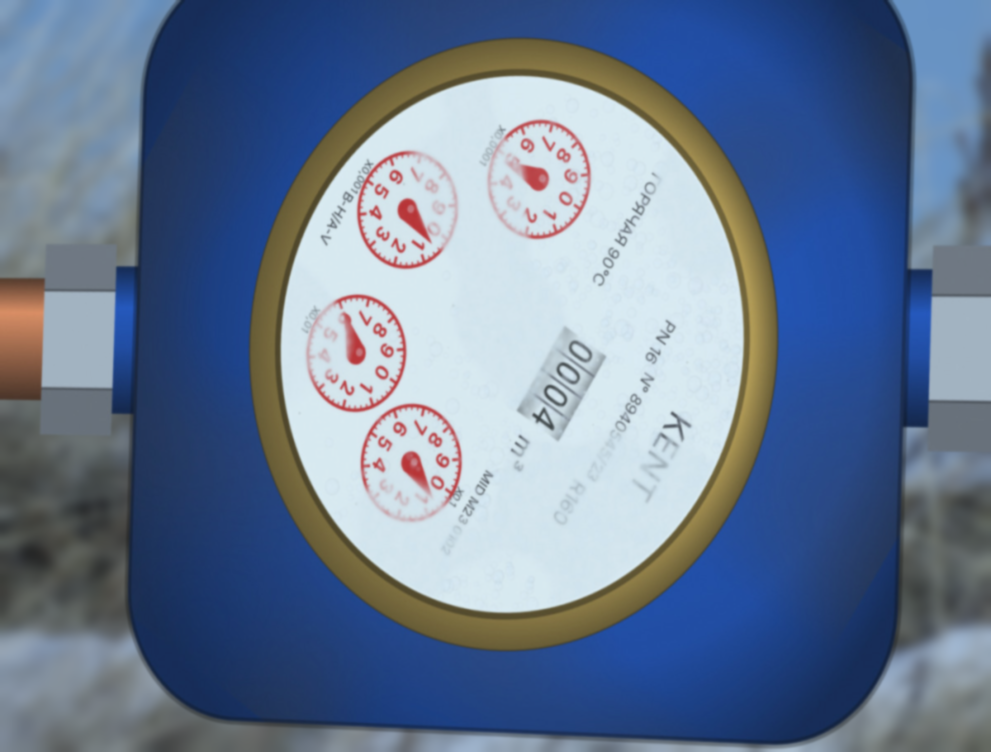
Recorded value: m³ 4.0604
